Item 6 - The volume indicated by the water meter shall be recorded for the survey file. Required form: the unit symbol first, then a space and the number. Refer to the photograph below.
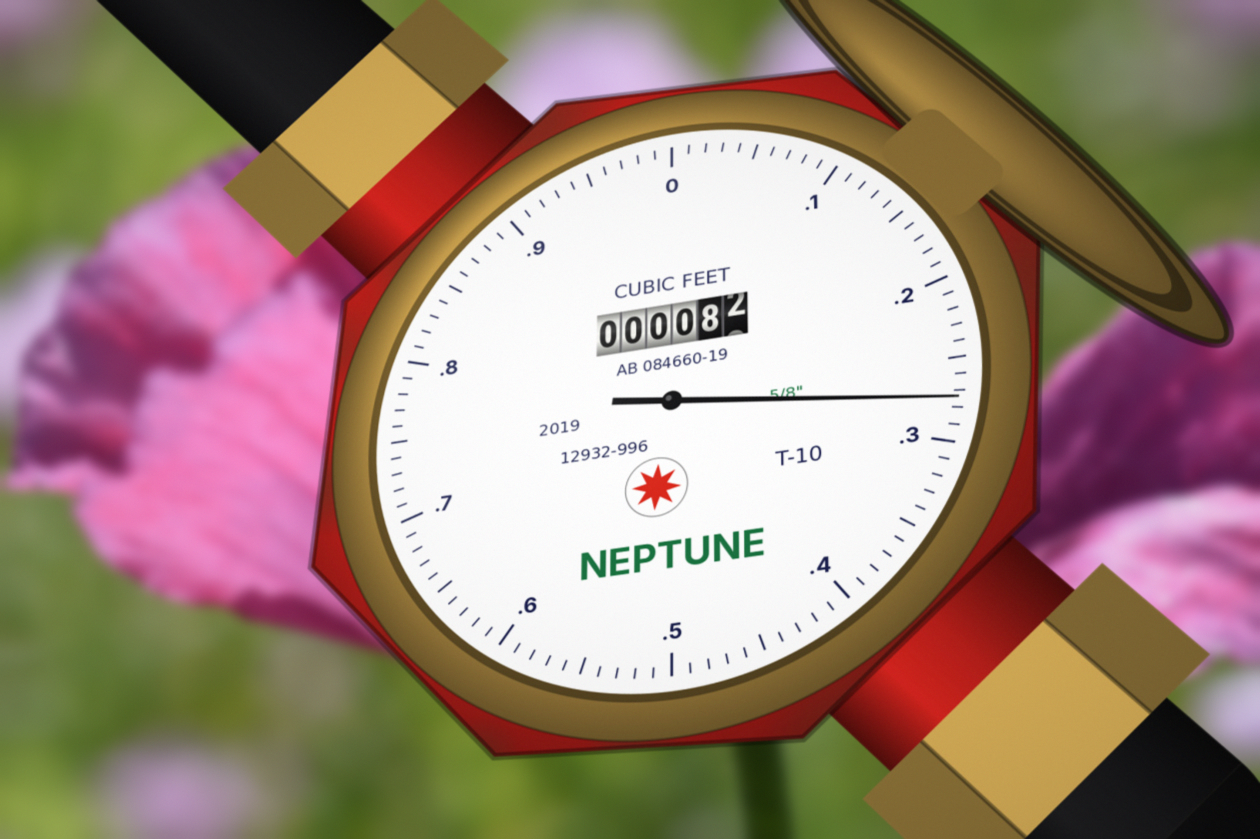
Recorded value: ft³ 82.27
